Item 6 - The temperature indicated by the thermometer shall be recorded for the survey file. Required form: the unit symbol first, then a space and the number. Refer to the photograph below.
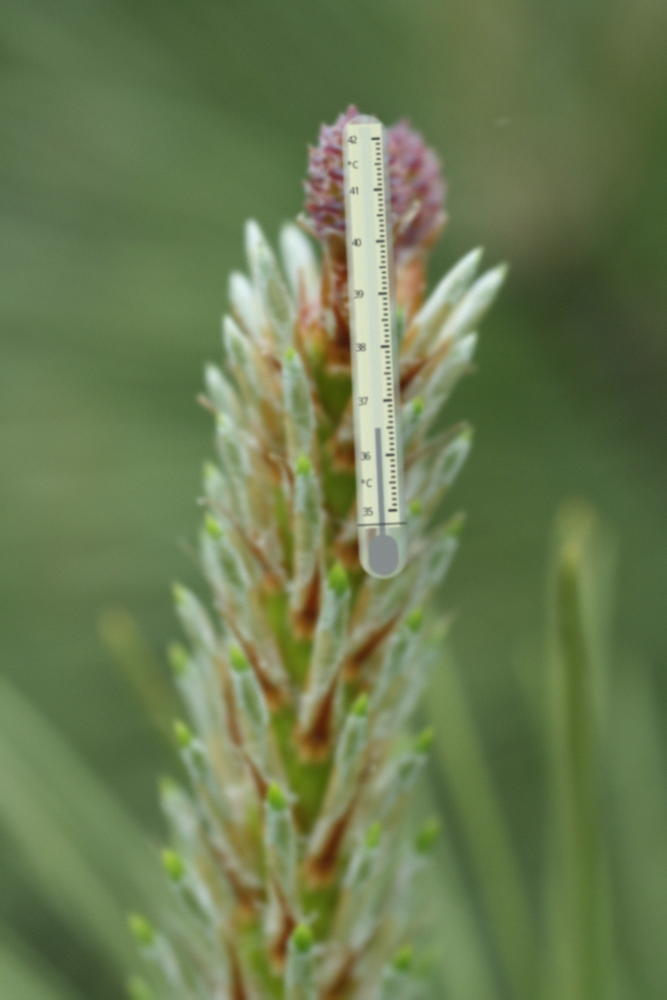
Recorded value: °C 36.5
